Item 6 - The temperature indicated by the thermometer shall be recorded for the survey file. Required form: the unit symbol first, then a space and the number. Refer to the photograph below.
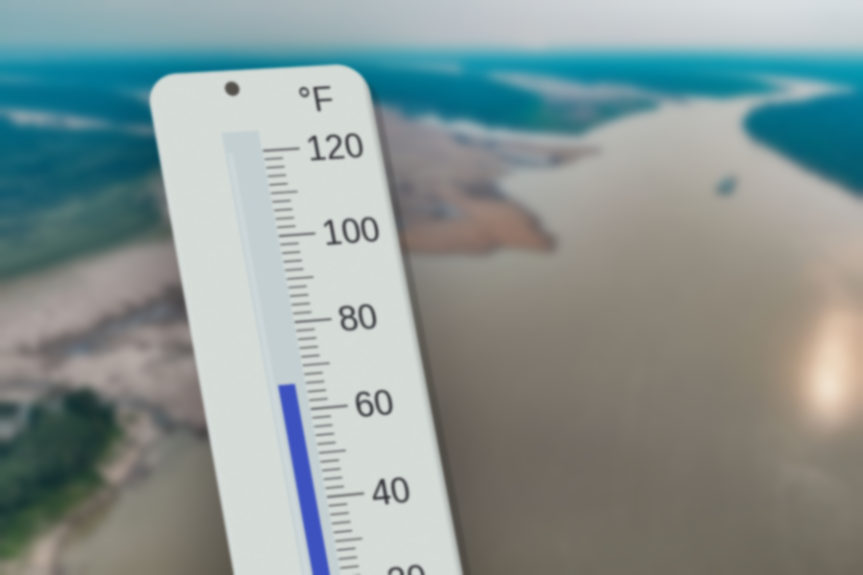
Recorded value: °F 66
